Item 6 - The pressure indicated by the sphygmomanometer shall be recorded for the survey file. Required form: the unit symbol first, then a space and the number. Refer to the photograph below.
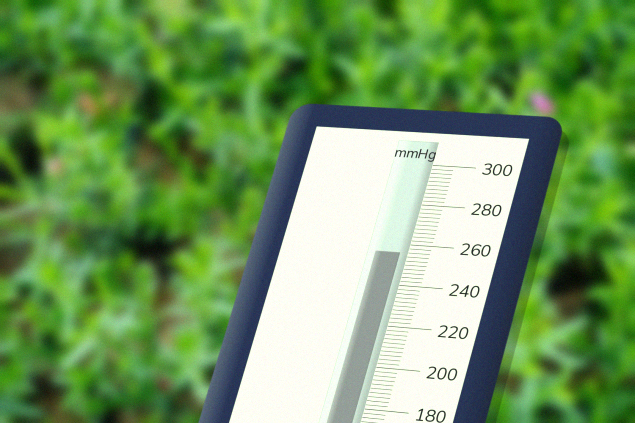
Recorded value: mmHg 256
